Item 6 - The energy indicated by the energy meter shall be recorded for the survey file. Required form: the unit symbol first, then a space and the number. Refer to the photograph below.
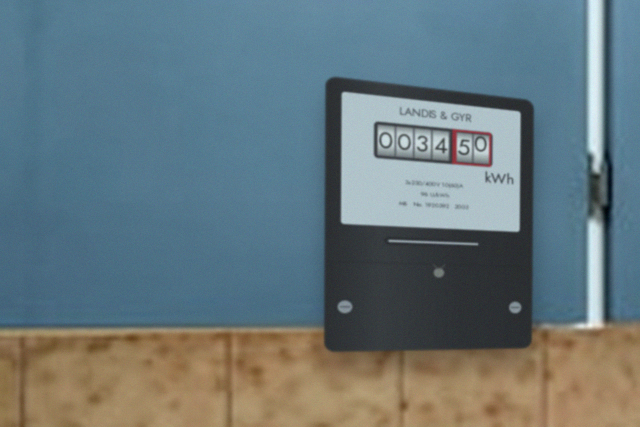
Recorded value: kWh 34.50
